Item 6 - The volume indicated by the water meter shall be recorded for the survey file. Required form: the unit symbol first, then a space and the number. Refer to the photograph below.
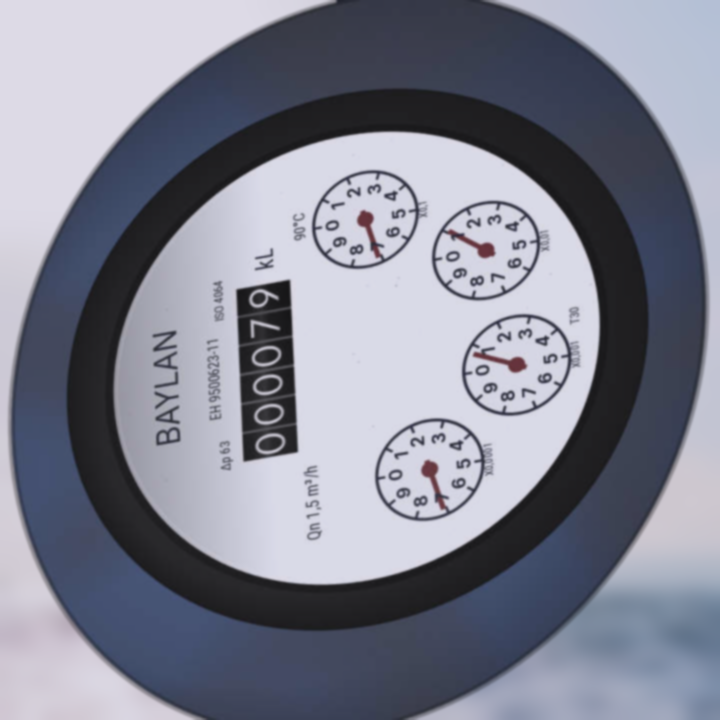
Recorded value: kL 79.7107
